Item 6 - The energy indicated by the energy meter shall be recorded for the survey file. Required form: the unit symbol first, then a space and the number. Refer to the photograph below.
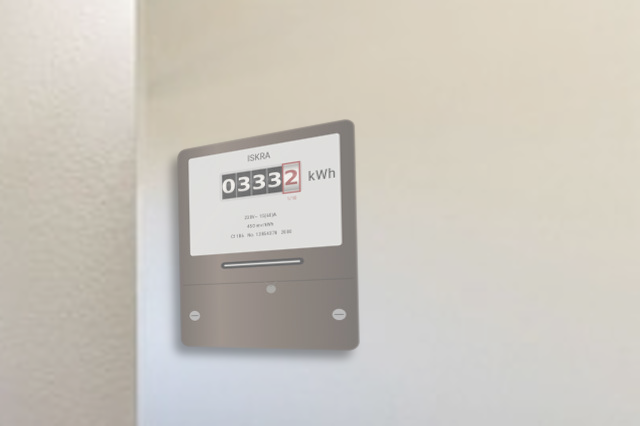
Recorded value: kWh 333.2
